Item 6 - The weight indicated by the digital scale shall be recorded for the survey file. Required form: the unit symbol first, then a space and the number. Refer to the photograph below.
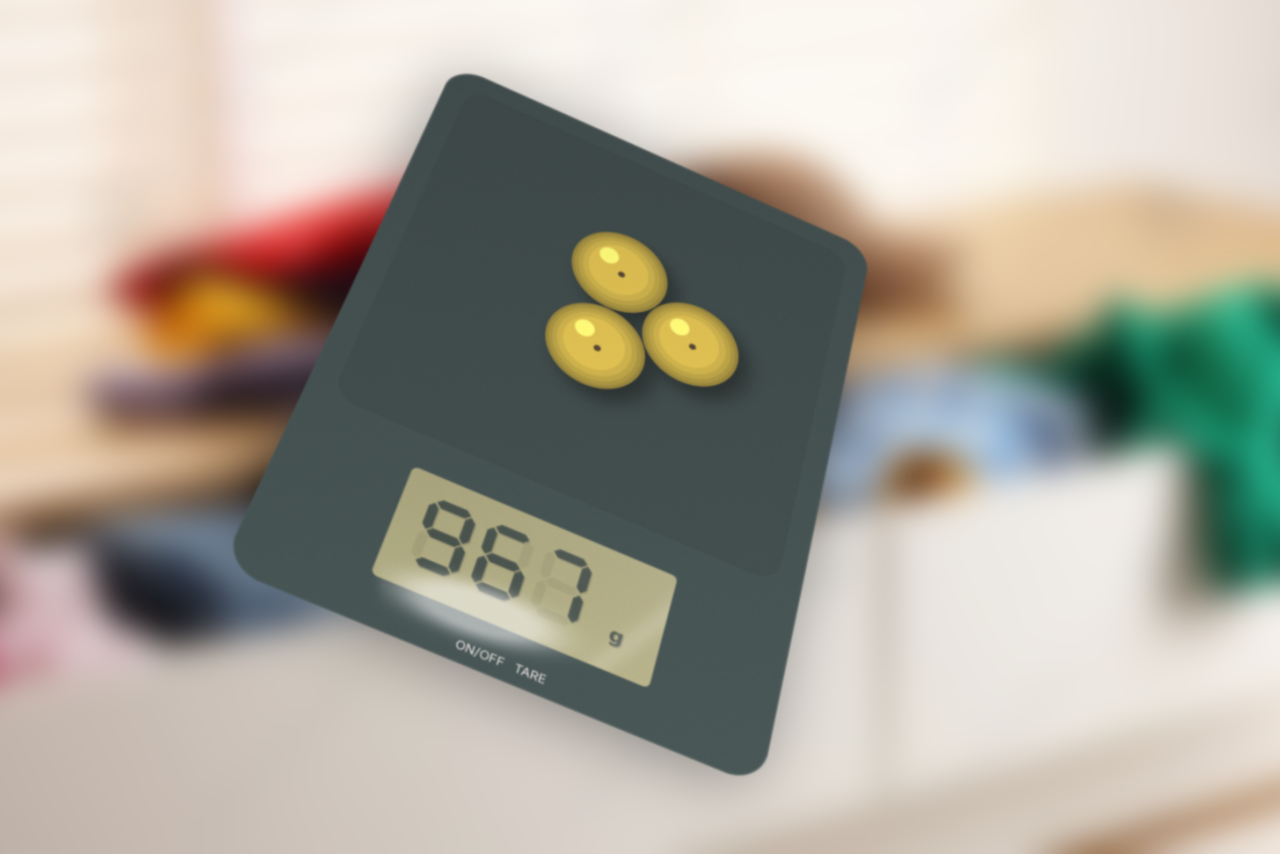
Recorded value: g 967
